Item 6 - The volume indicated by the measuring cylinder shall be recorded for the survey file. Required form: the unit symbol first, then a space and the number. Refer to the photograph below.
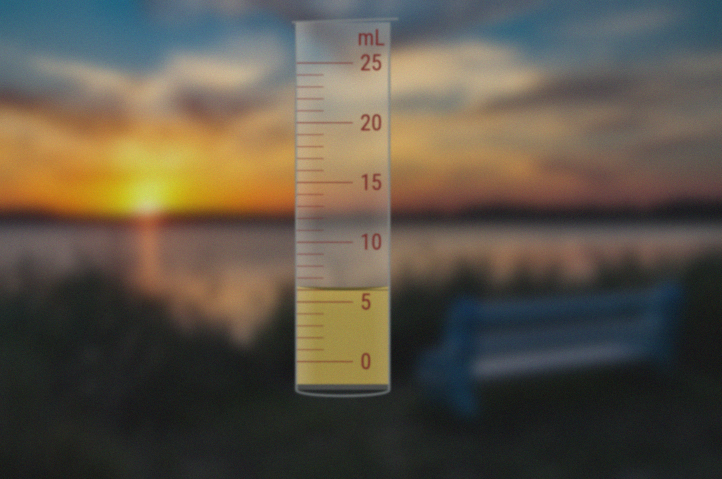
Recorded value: mL 6
